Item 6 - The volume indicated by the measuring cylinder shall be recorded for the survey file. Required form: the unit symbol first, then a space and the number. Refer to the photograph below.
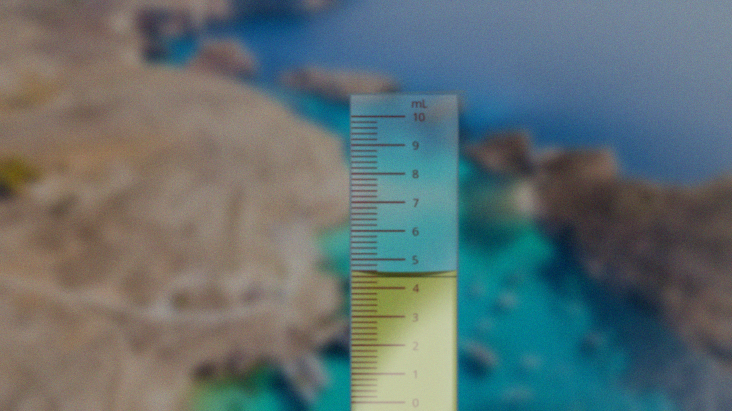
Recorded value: mL 4.4
